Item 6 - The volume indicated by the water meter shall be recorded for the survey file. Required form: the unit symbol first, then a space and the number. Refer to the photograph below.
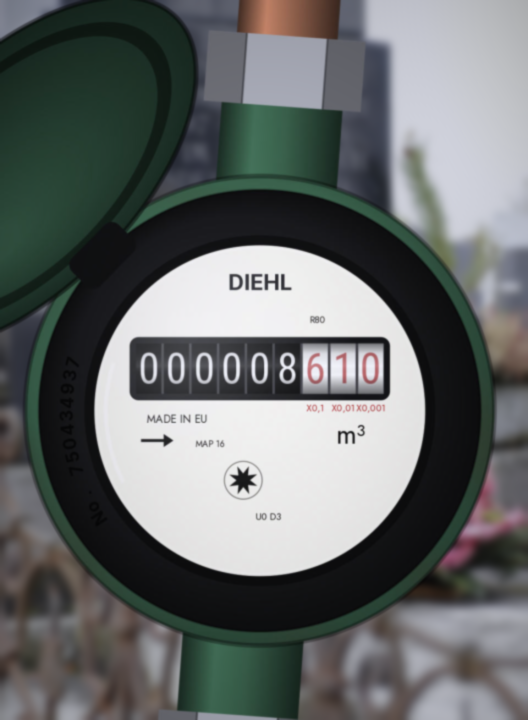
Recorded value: m³ 8.610
